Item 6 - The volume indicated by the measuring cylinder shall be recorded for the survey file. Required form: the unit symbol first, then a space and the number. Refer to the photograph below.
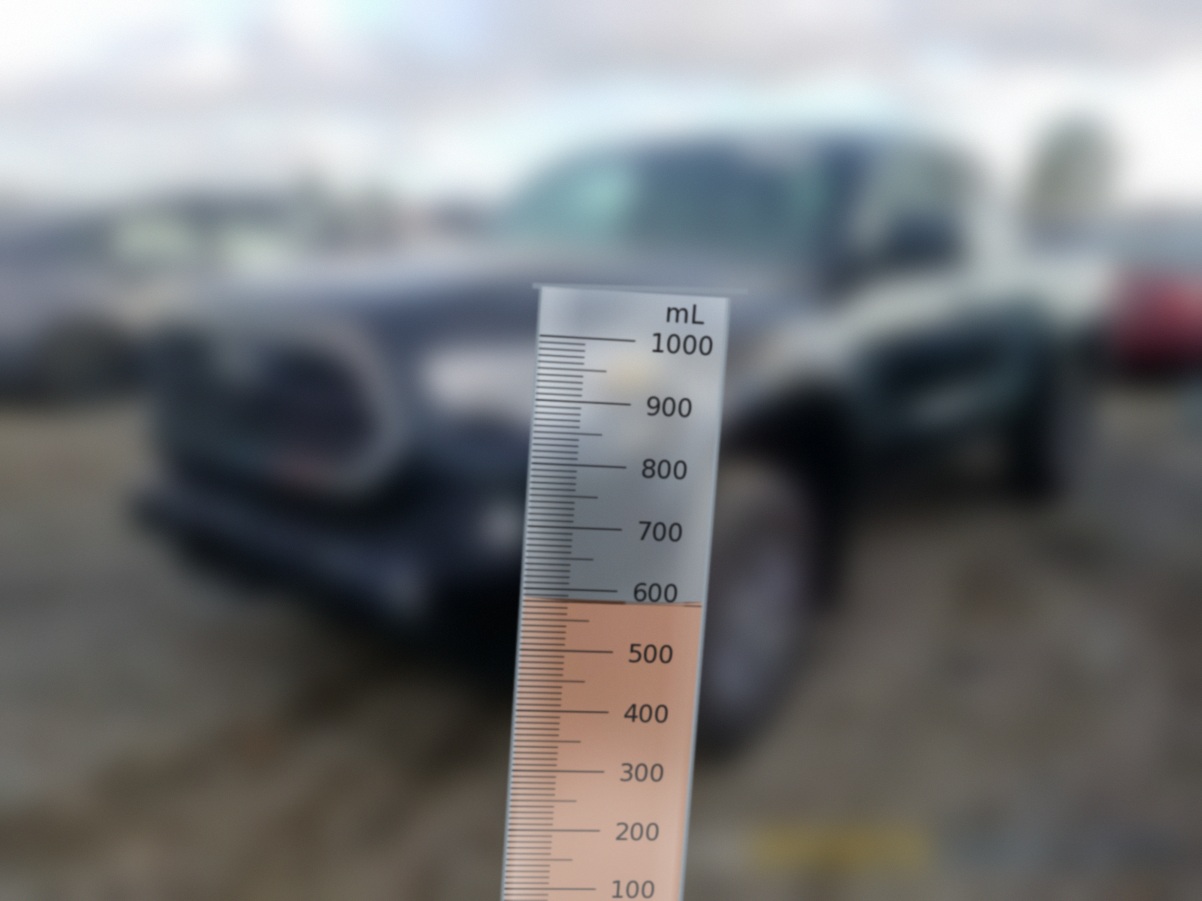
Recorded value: mL 580
